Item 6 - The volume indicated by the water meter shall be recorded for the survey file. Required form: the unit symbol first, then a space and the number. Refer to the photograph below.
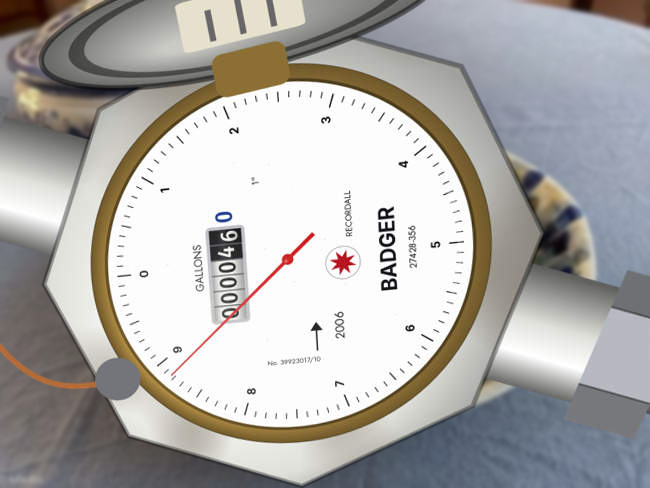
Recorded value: gal 458.8
